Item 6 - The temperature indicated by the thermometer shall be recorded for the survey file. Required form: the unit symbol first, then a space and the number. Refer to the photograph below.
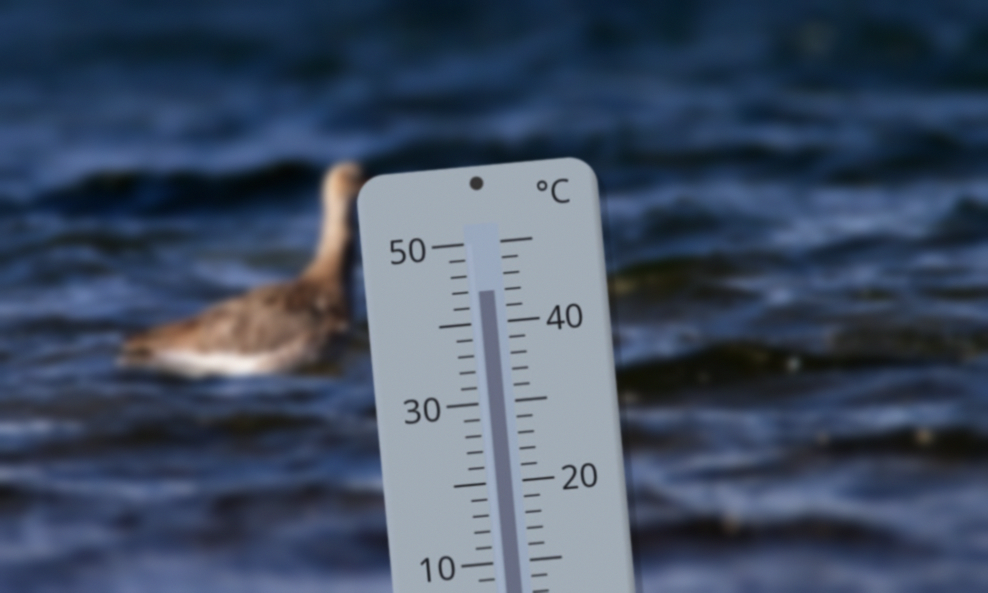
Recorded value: °C 44
